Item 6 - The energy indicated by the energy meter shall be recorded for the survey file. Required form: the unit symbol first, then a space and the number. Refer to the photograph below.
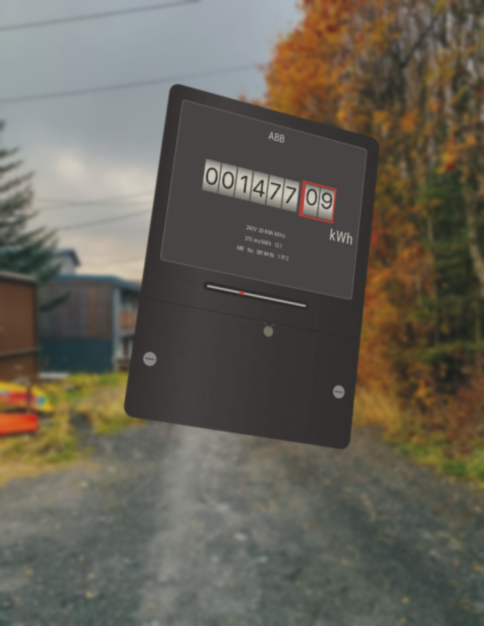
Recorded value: kWh 1477.09
